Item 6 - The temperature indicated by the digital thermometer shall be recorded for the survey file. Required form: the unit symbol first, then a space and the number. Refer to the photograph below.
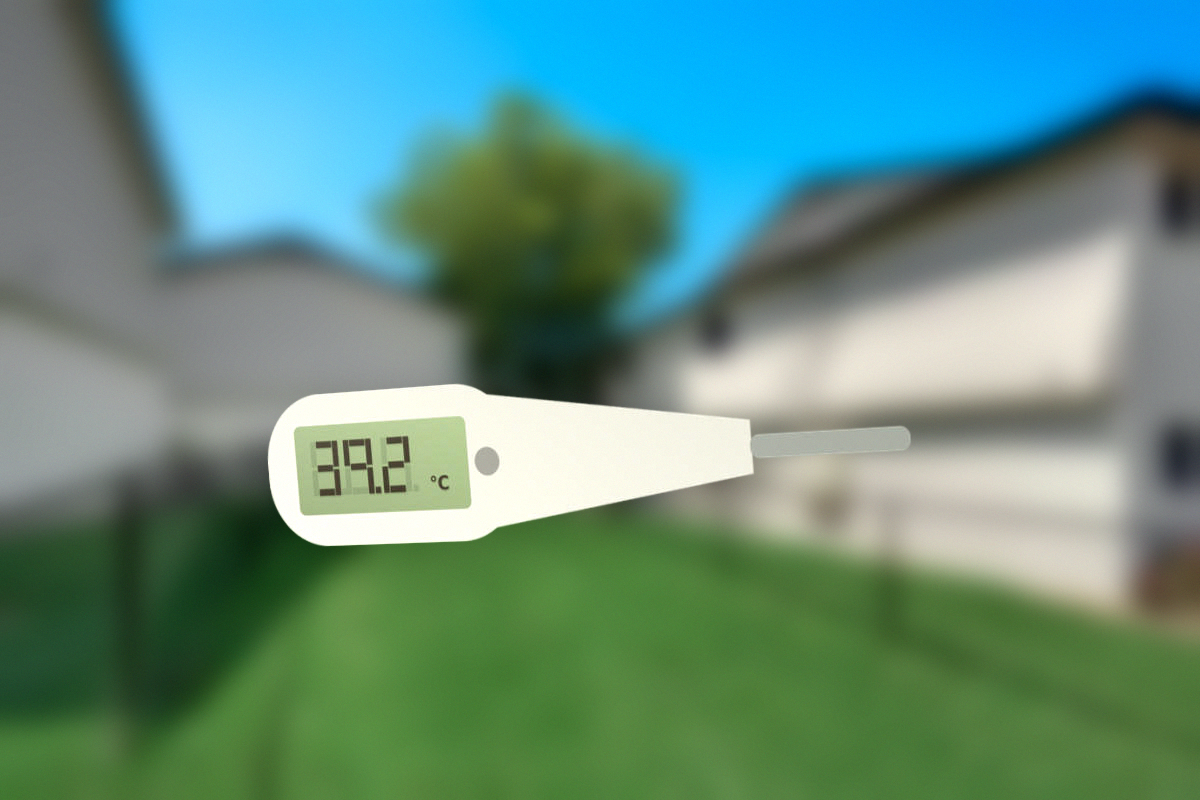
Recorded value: °C 39.2
